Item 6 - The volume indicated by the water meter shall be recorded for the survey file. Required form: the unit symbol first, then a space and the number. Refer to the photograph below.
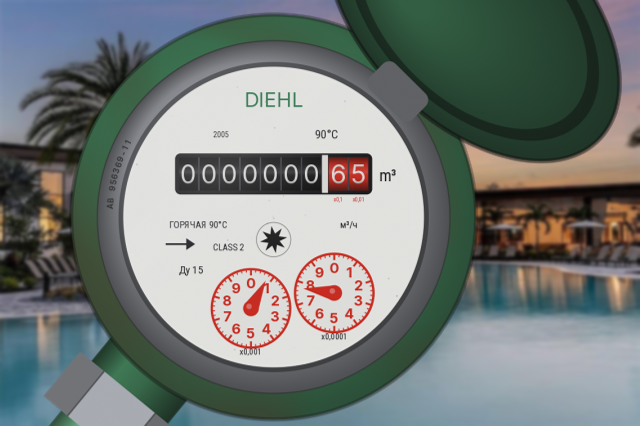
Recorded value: m³ 0.6507
